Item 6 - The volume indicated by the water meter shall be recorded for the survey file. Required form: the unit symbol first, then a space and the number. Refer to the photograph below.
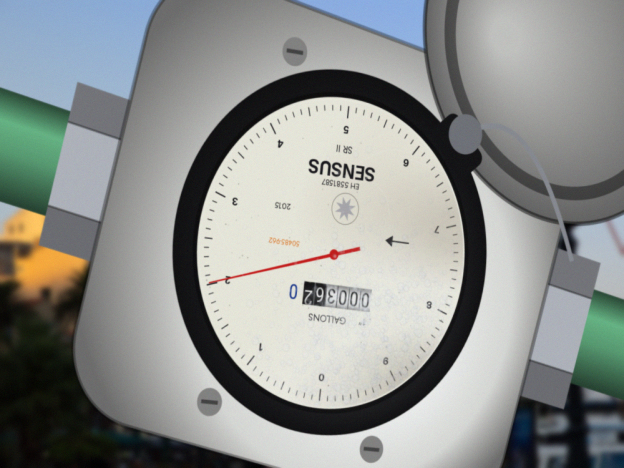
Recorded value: gal 3622.0
